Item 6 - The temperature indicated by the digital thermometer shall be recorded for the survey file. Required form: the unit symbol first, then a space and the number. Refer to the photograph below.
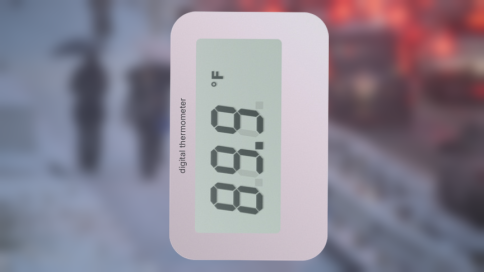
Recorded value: °F 89.9
